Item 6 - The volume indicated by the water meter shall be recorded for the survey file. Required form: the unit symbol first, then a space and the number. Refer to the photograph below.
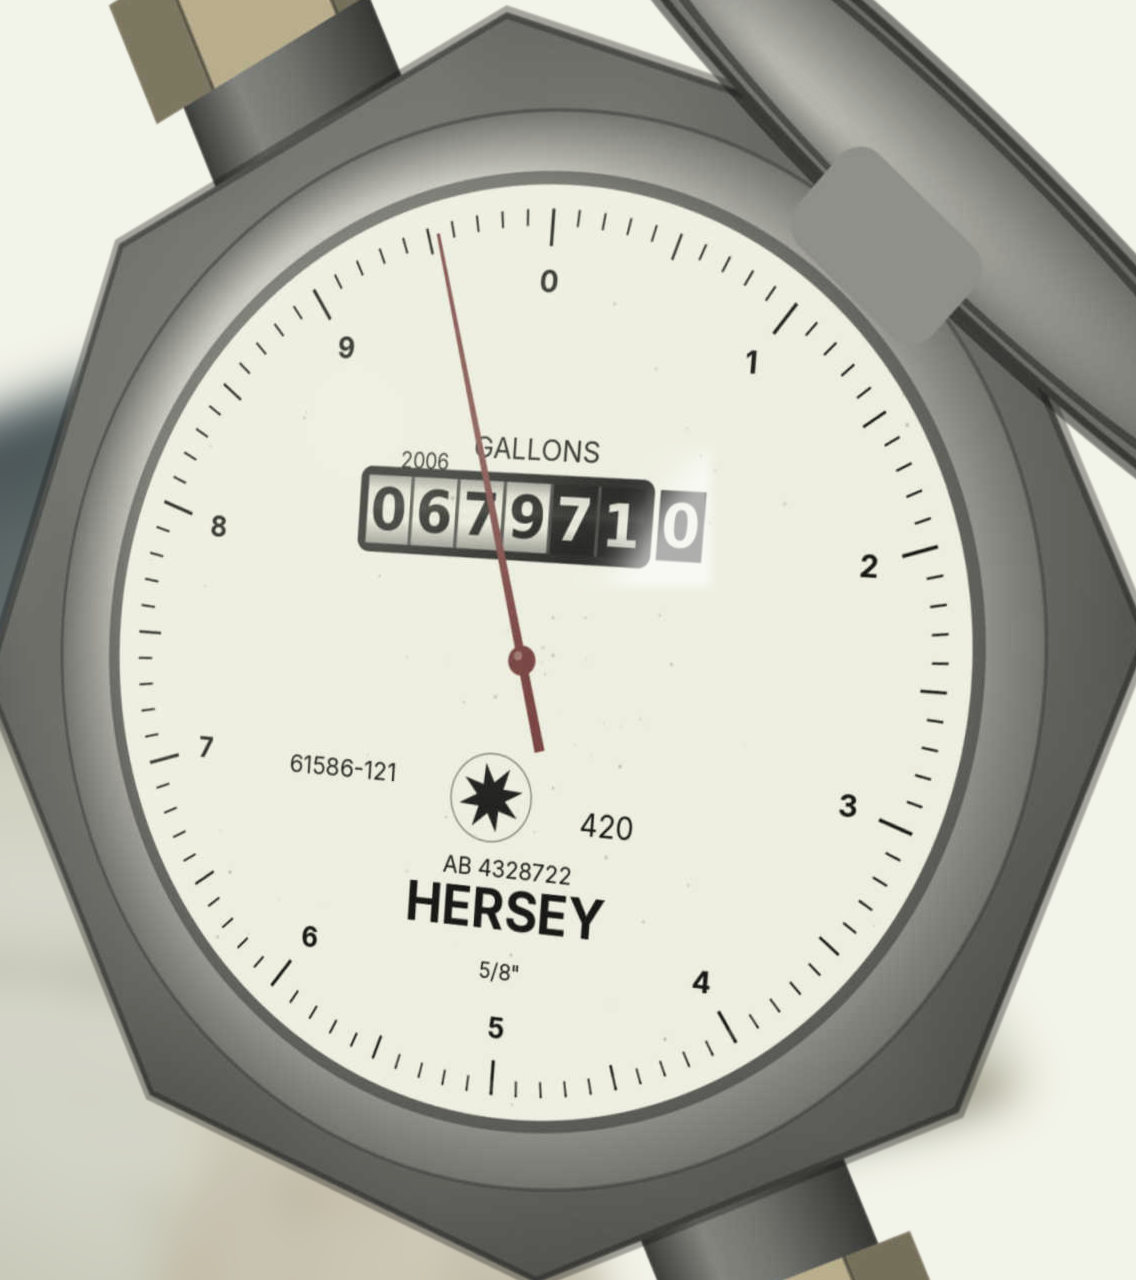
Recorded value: gal 679709.5
